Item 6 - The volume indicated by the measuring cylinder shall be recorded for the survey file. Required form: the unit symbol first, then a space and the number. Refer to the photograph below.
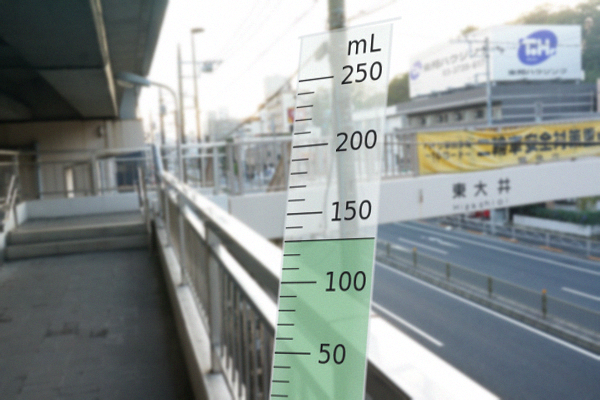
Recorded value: mL 130
